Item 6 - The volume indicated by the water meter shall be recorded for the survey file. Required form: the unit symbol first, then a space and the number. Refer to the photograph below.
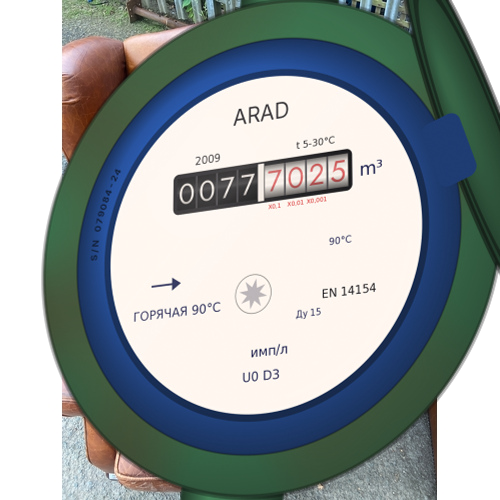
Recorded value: m³ 77.7025
